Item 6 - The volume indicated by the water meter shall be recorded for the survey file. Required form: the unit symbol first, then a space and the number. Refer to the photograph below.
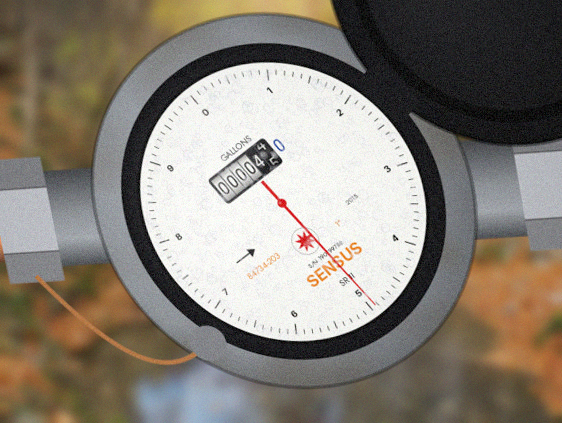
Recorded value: gal 444.9
